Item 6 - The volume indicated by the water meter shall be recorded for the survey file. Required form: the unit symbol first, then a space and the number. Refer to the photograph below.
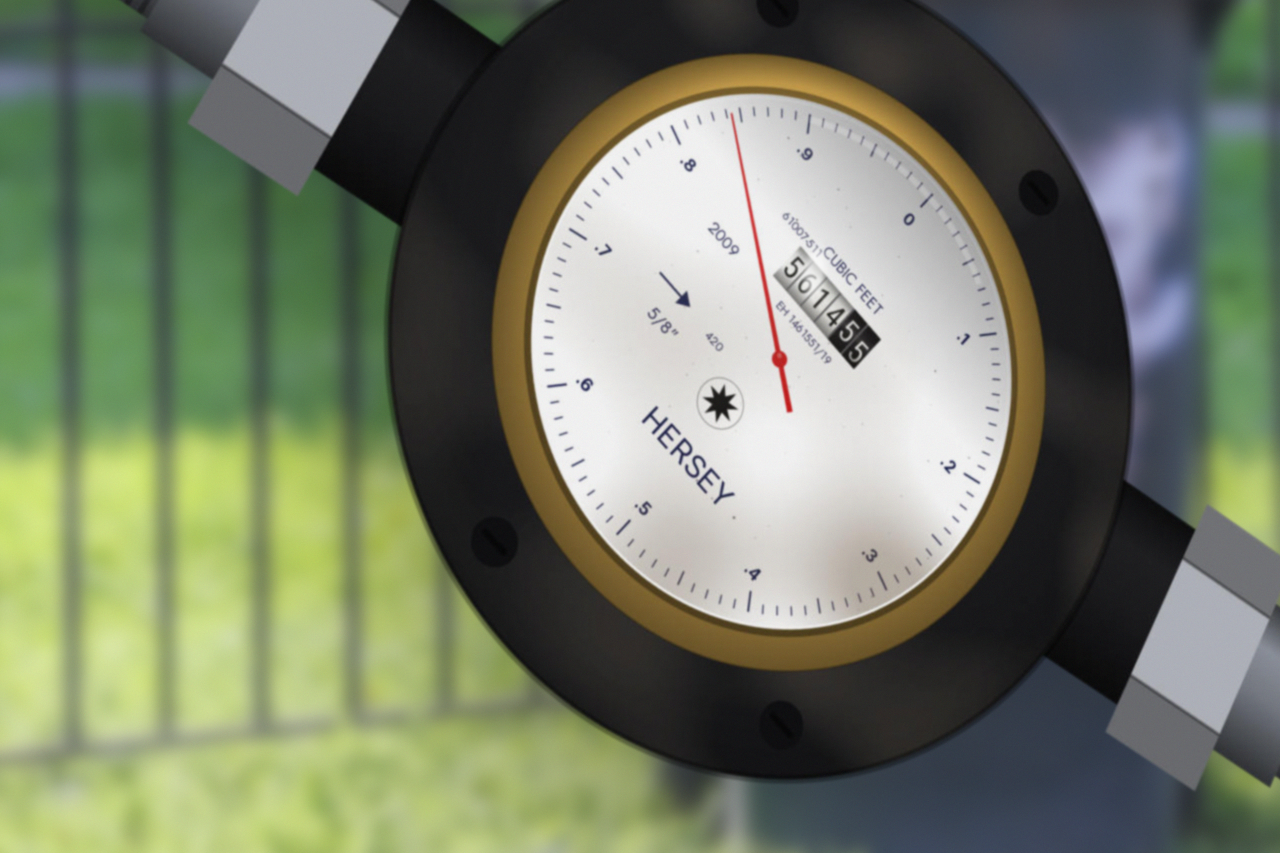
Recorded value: ft³ 561454.84
